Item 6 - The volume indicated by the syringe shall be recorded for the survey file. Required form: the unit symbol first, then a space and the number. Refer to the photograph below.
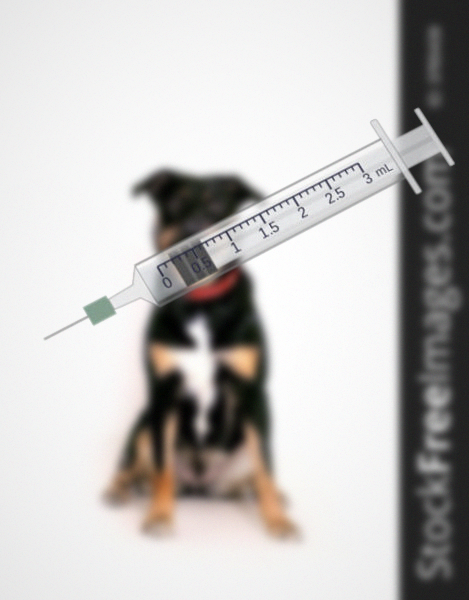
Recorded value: mL 0.2
